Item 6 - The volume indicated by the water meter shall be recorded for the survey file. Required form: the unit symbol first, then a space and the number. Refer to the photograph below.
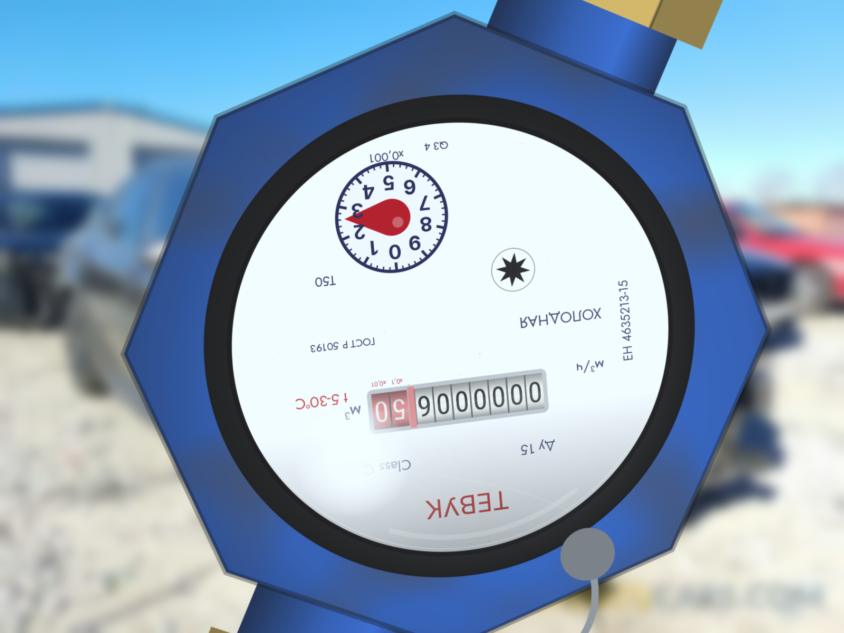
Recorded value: m³ 6.502
